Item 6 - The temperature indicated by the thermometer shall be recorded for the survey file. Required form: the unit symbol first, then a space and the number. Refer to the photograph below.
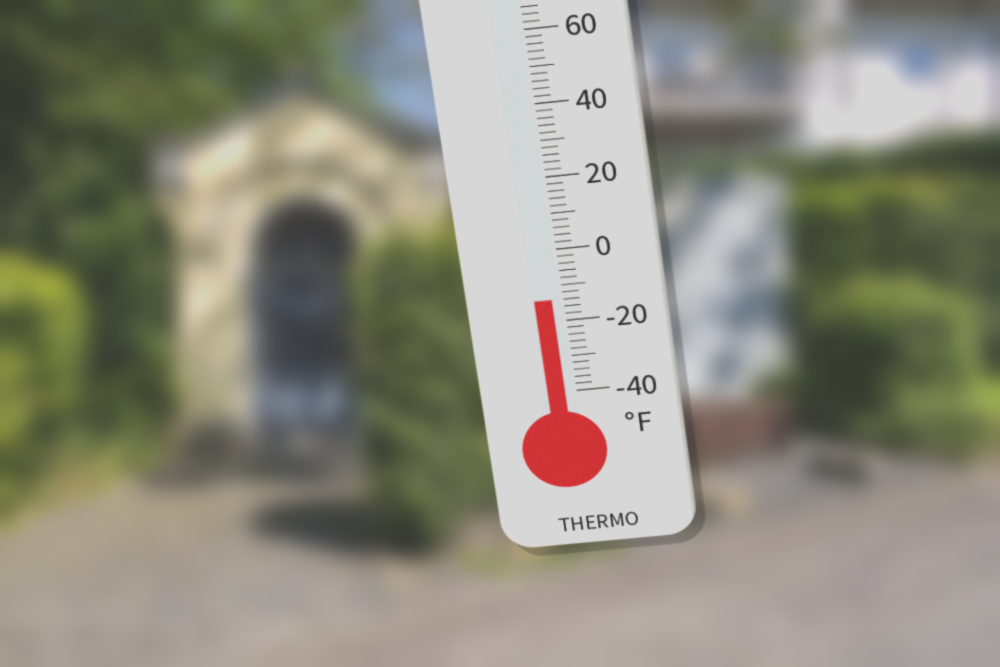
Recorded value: °F -14
